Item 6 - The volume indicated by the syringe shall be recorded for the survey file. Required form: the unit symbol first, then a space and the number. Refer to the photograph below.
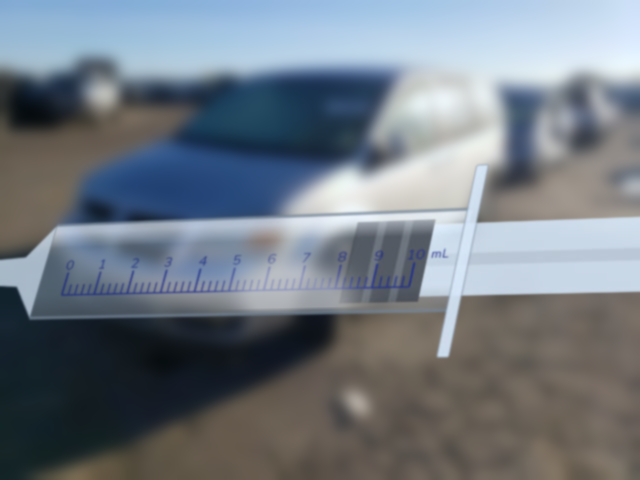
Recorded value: mL 8.2
